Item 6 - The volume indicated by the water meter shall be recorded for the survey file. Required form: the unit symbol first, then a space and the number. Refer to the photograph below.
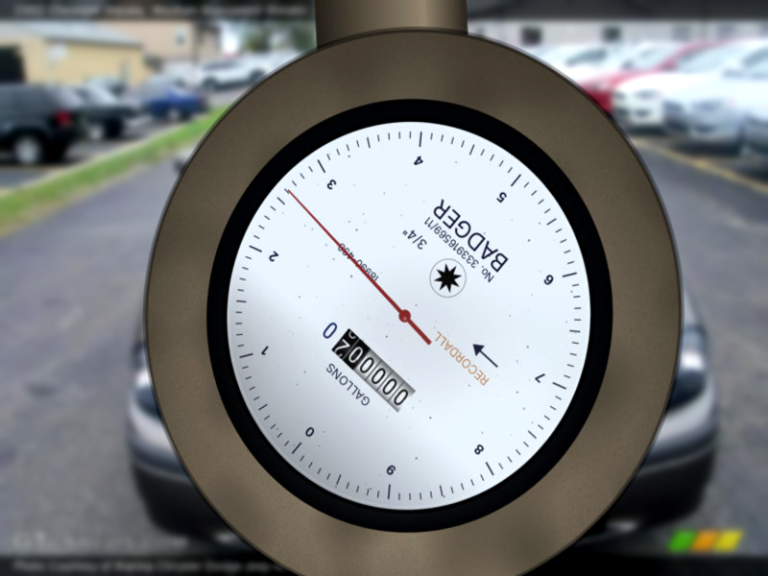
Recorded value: gal 22.6
